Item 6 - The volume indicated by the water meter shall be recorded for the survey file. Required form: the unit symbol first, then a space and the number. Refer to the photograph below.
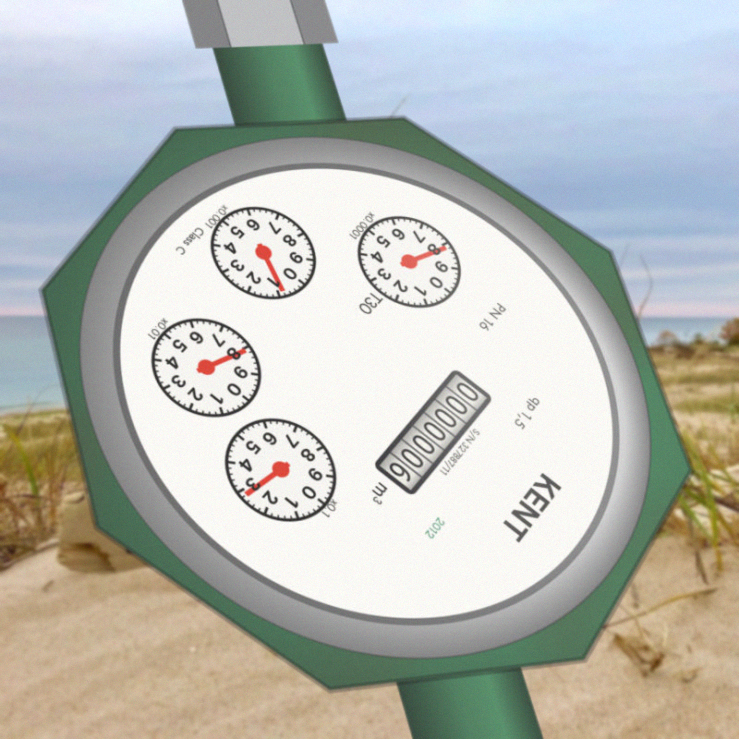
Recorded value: m³ 6.2808
